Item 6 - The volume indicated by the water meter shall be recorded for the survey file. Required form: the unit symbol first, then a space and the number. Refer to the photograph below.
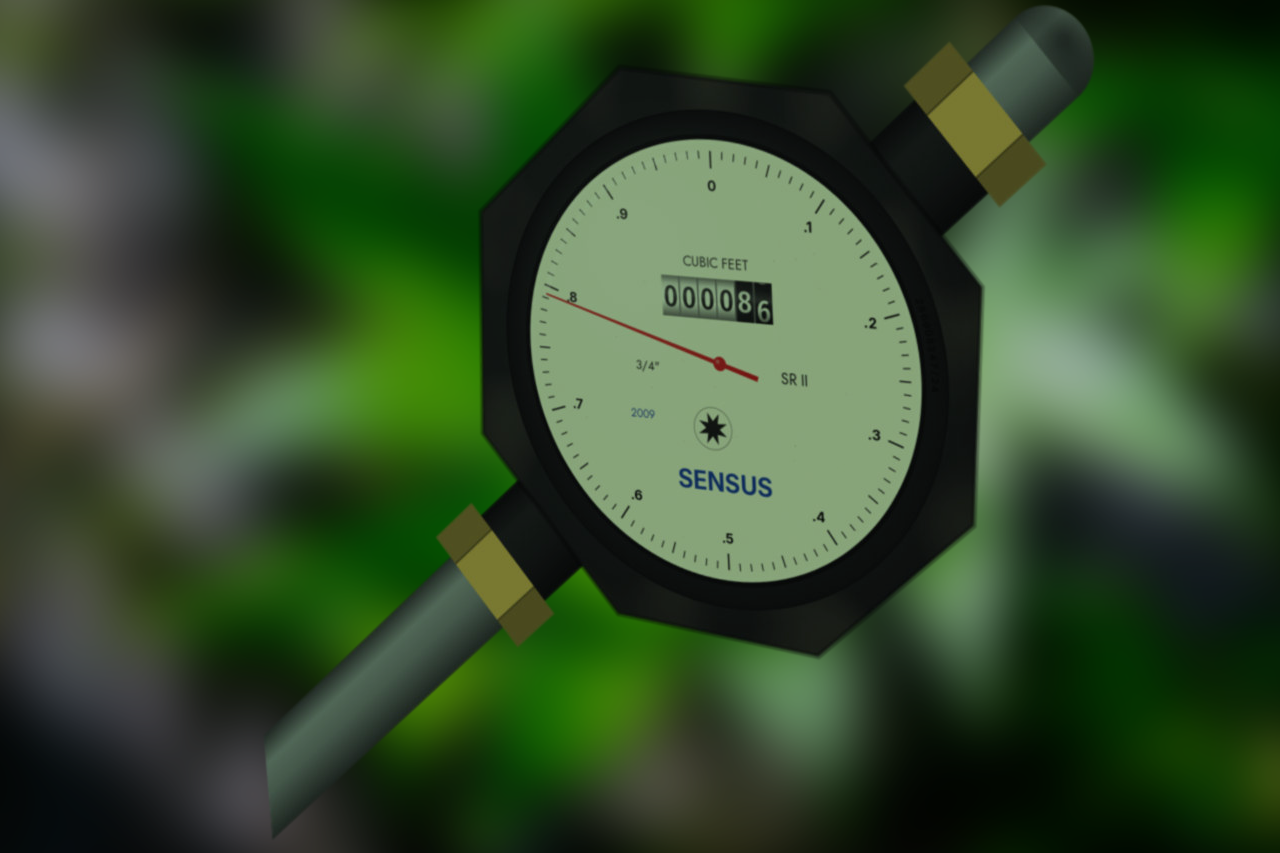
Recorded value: ft³ 85.79
